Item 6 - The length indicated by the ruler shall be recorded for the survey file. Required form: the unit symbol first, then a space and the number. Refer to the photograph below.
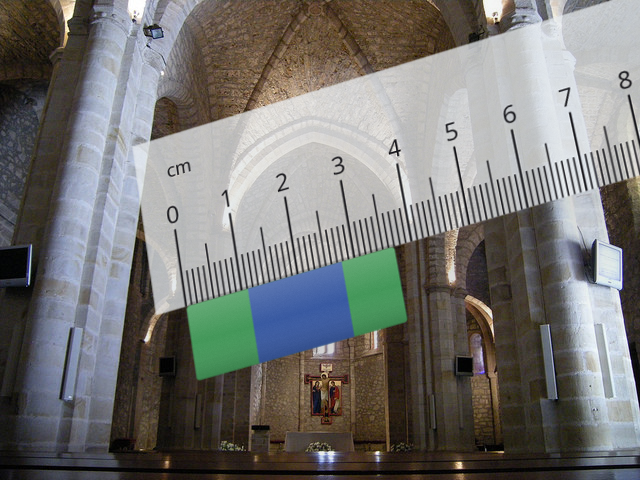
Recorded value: cm 3.7
